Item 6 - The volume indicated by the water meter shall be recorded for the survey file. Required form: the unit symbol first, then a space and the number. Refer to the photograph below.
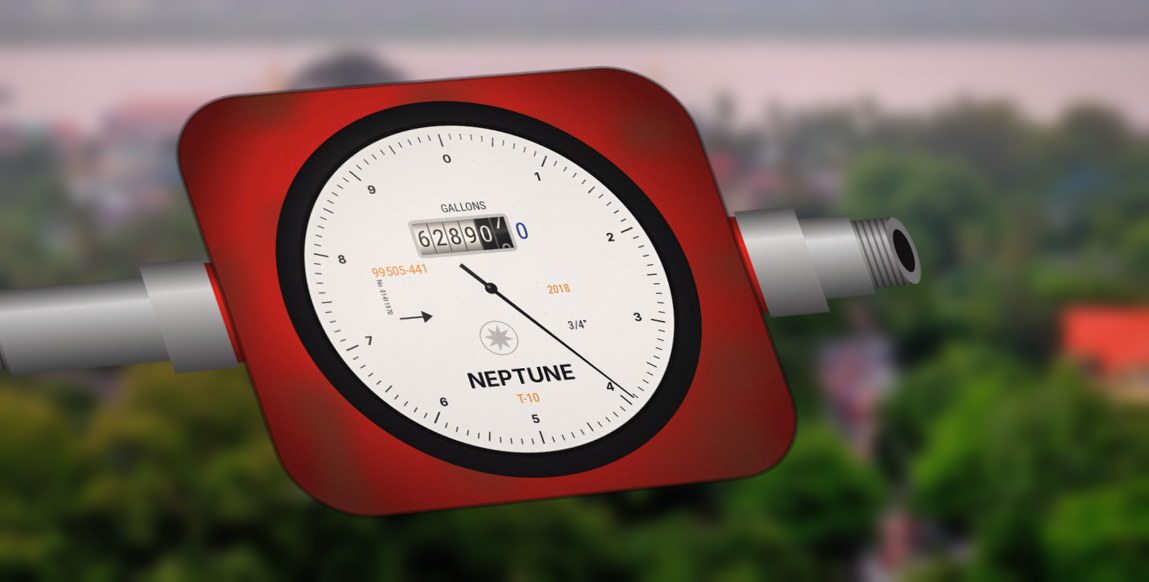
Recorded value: gal 6289073.9
